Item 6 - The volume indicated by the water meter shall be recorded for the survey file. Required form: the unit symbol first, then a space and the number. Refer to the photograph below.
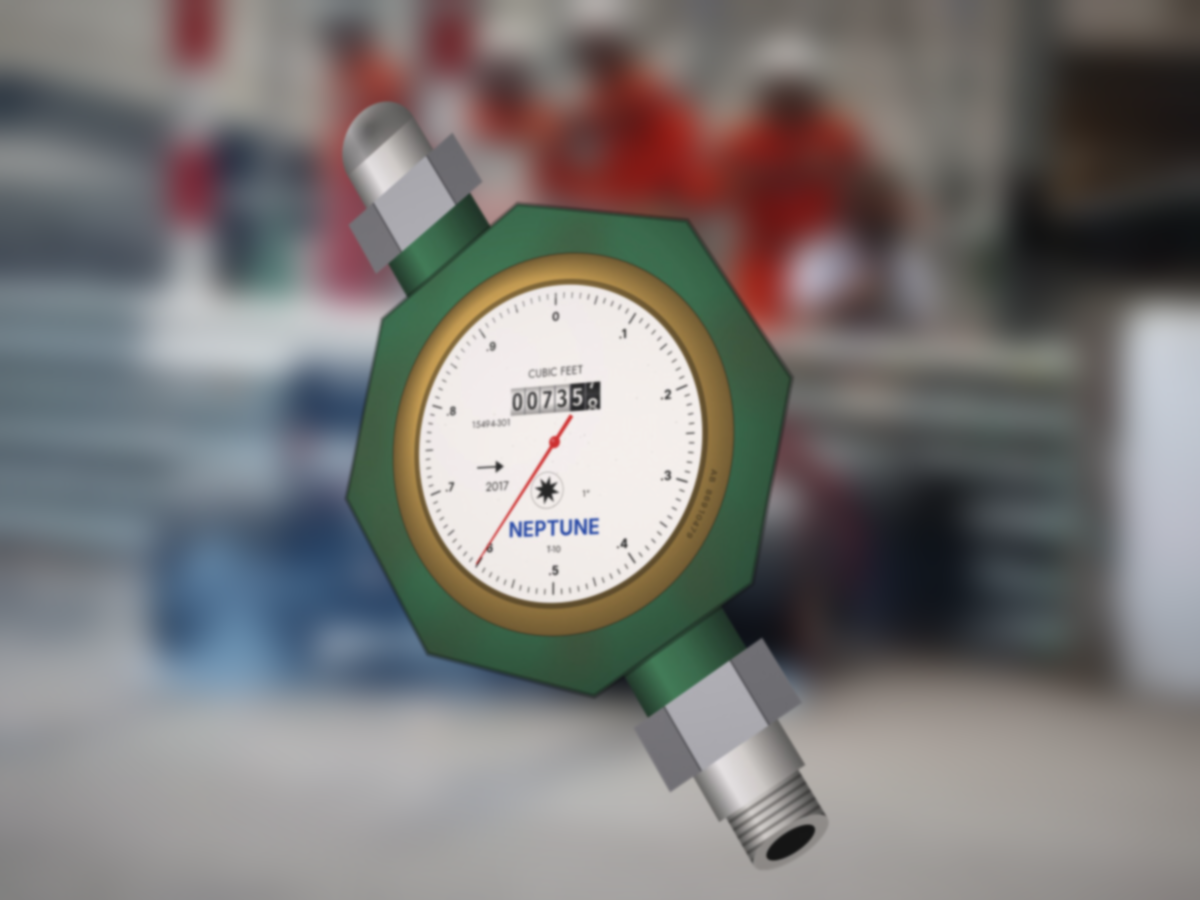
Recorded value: ft³ 7357.60
